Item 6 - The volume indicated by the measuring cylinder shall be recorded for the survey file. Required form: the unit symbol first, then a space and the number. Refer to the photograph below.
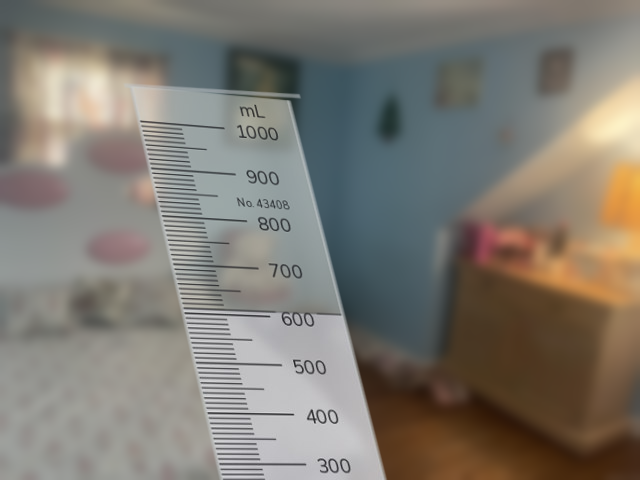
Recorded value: mL 610
